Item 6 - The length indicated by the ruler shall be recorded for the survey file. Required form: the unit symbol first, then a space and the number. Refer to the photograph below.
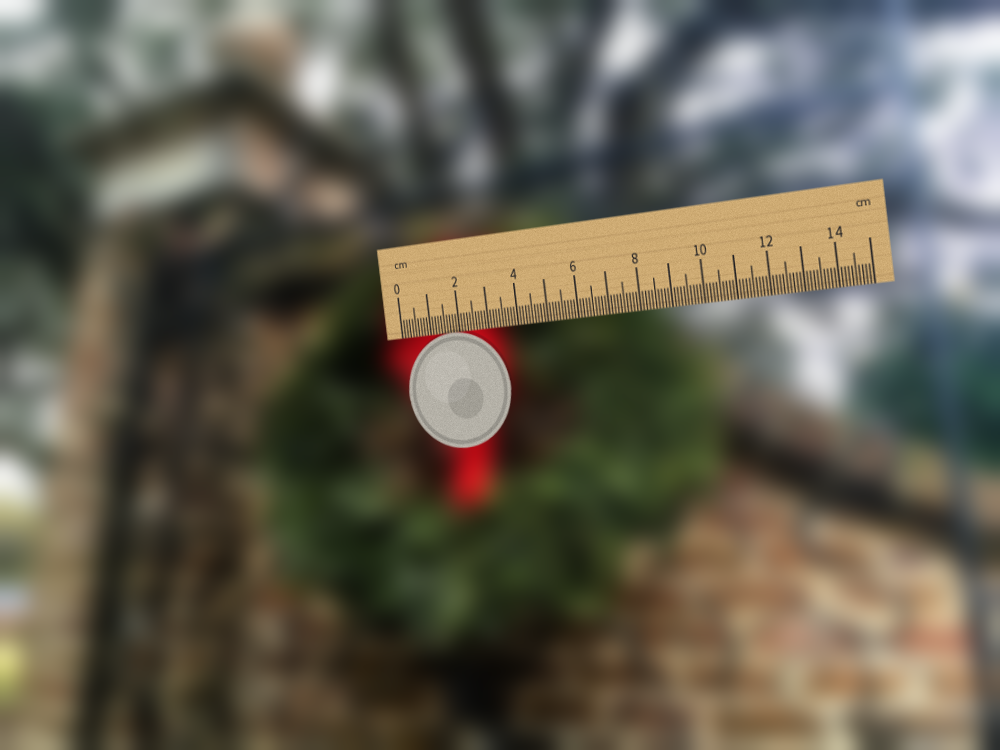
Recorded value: cm 3.5
